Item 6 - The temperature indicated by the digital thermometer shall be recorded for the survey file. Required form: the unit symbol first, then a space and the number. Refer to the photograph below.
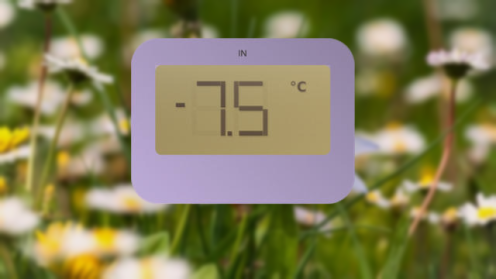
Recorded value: °C -7.5
